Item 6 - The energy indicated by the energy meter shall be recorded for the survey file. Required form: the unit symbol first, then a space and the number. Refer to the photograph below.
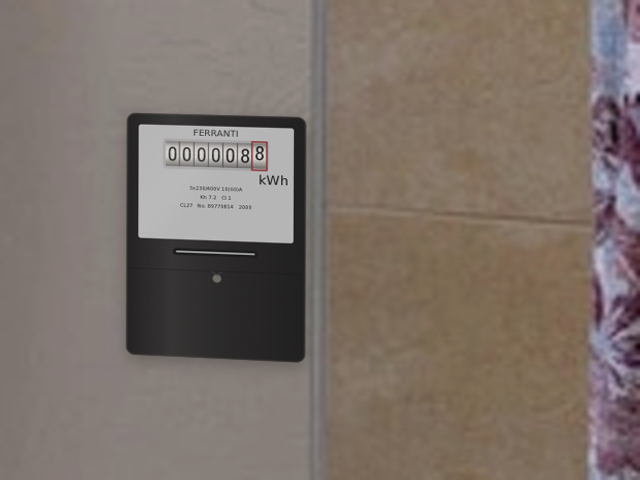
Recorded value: kWh 8.8
